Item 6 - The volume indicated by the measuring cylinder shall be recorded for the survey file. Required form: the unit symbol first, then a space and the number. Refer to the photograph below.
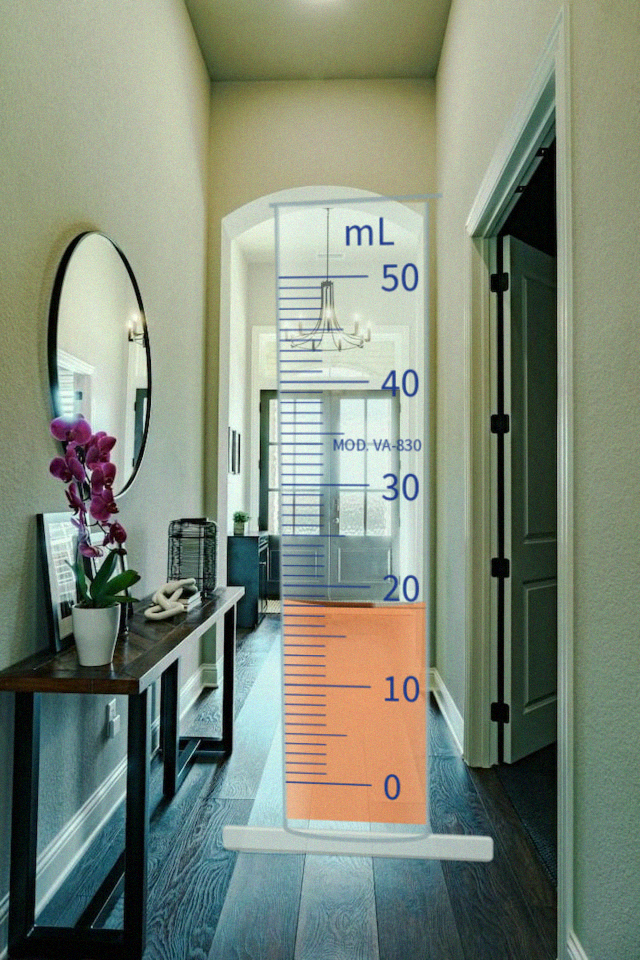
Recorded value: mL 18
